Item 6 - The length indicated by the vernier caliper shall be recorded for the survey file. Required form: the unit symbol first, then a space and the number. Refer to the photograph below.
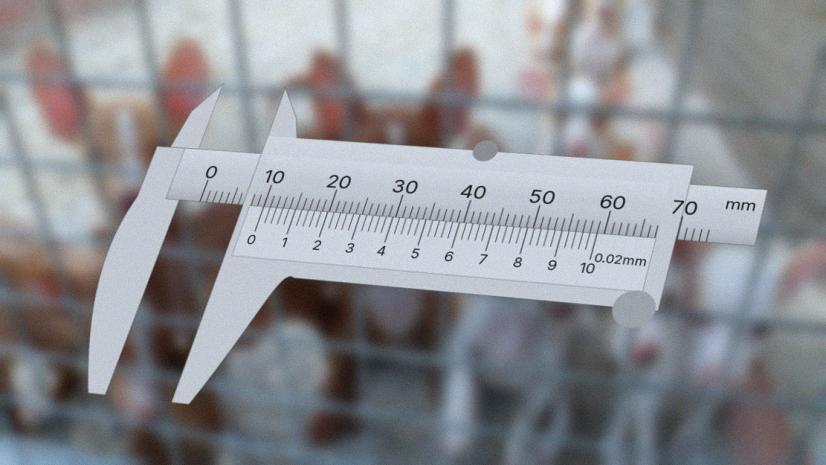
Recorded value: mm 10.0
